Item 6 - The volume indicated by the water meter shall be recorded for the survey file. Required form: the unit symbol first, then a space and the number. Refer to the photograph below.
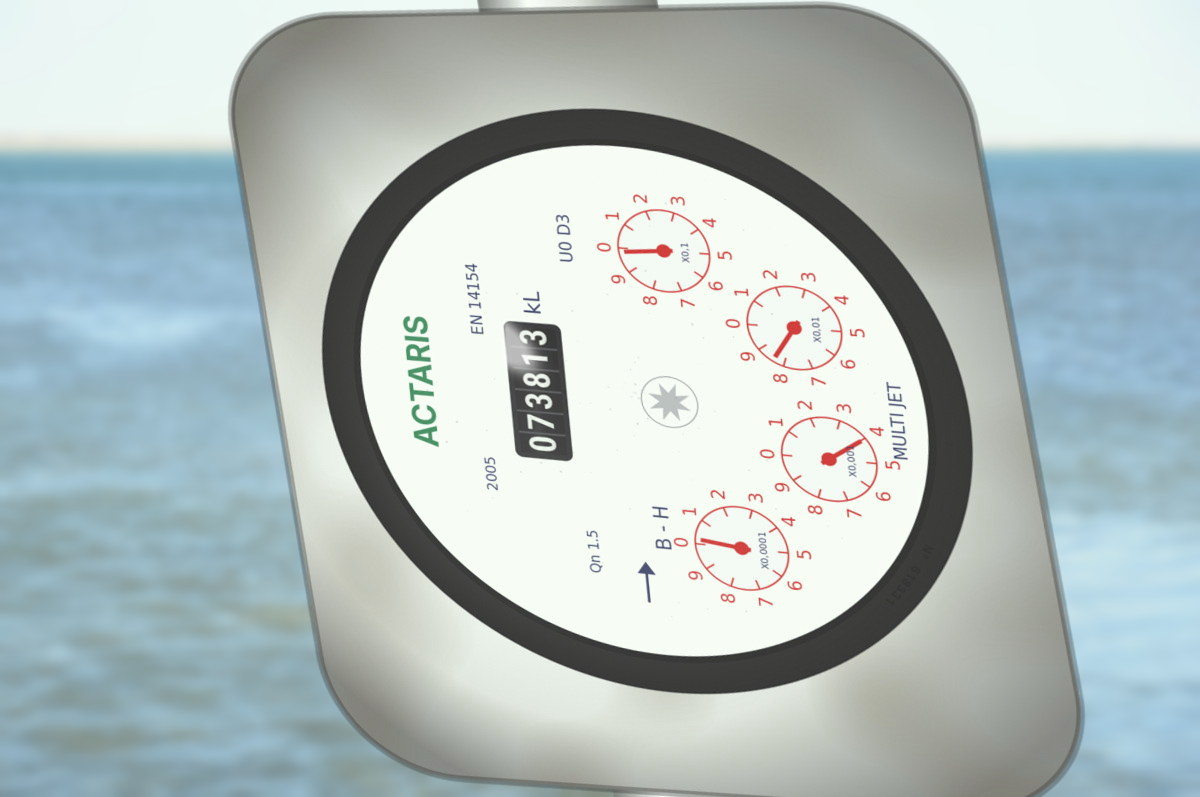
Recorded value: kL 73812.9840
